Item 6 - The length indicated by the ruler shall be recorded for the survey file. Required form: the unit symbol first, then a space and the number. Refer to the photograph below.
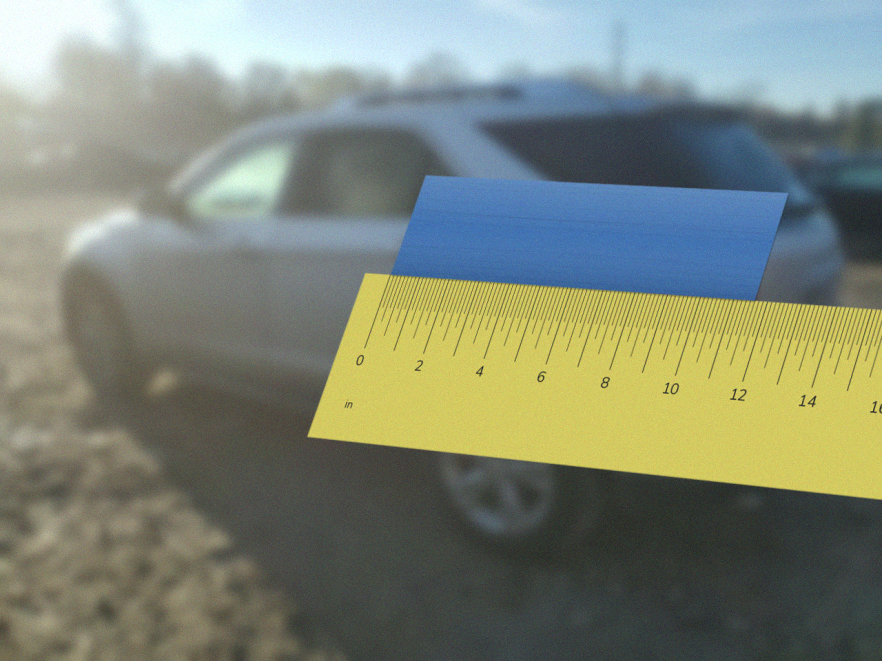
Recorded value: in 11.625
